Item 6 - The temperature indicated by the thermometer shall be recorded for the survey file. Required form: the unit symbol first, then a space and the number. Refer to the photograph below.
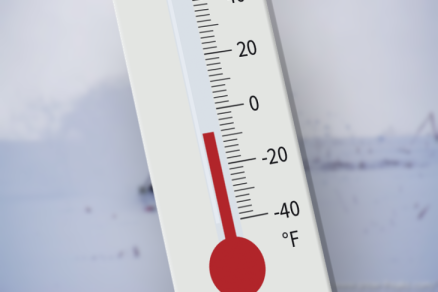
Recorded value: °F -8
